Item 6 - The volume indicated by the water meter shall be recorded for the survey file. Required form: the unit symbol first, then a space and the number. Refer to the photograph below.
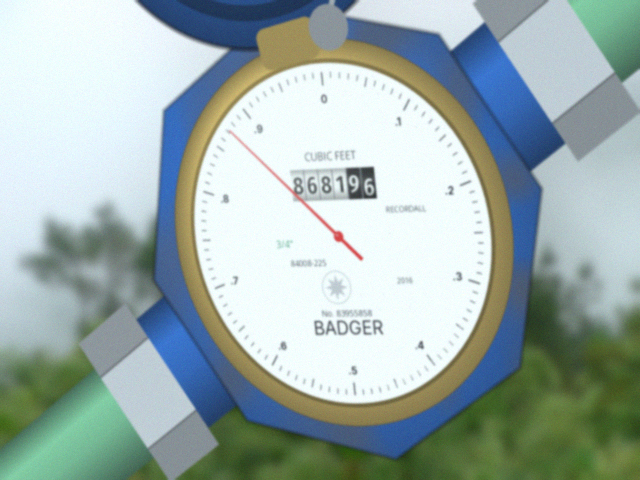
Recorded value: ft³ 868195.87
